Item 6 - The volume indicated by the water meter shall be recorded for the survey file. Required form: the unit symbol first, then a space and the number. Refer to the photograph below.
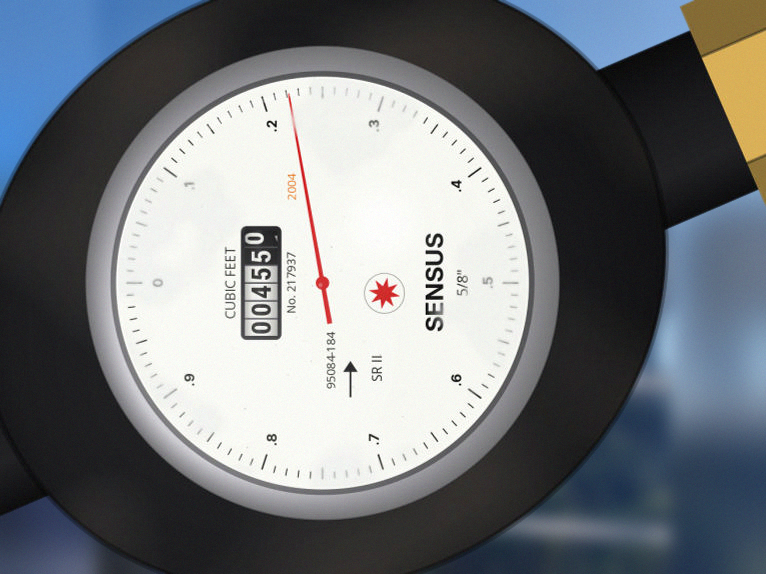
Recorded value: ft³ 4550.22
